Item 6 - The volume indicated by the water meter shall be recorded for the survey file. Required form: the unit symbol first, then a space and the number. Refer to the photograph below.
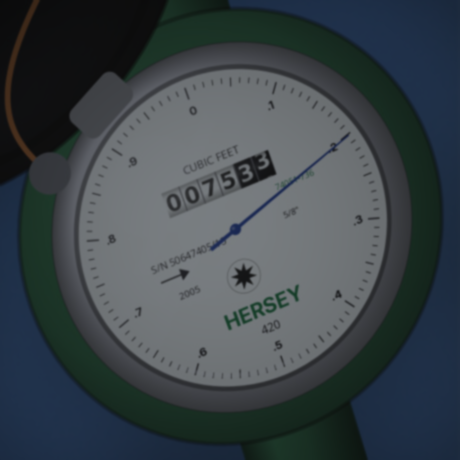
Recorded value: ft³ 7533.20
